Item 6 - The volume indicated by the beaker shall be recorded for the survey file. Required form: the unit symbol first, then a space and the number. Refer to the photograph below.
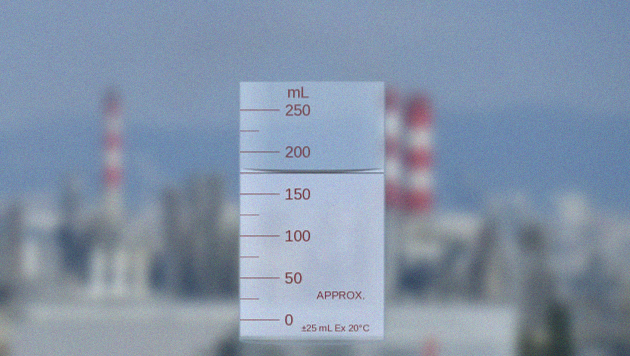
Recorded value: mL 175
